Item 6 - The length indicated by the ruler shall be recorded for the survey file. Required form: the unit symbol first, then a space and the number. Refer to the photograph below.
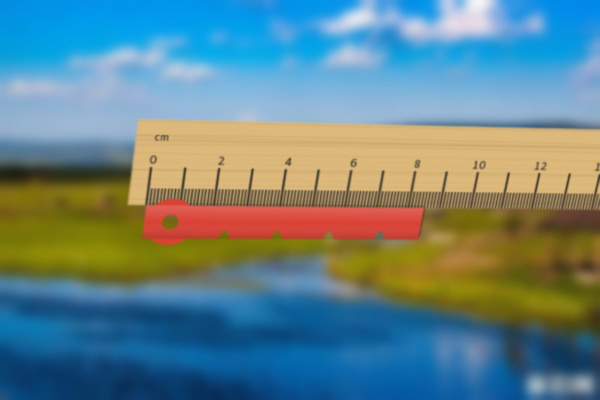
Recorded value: cm 8.5
